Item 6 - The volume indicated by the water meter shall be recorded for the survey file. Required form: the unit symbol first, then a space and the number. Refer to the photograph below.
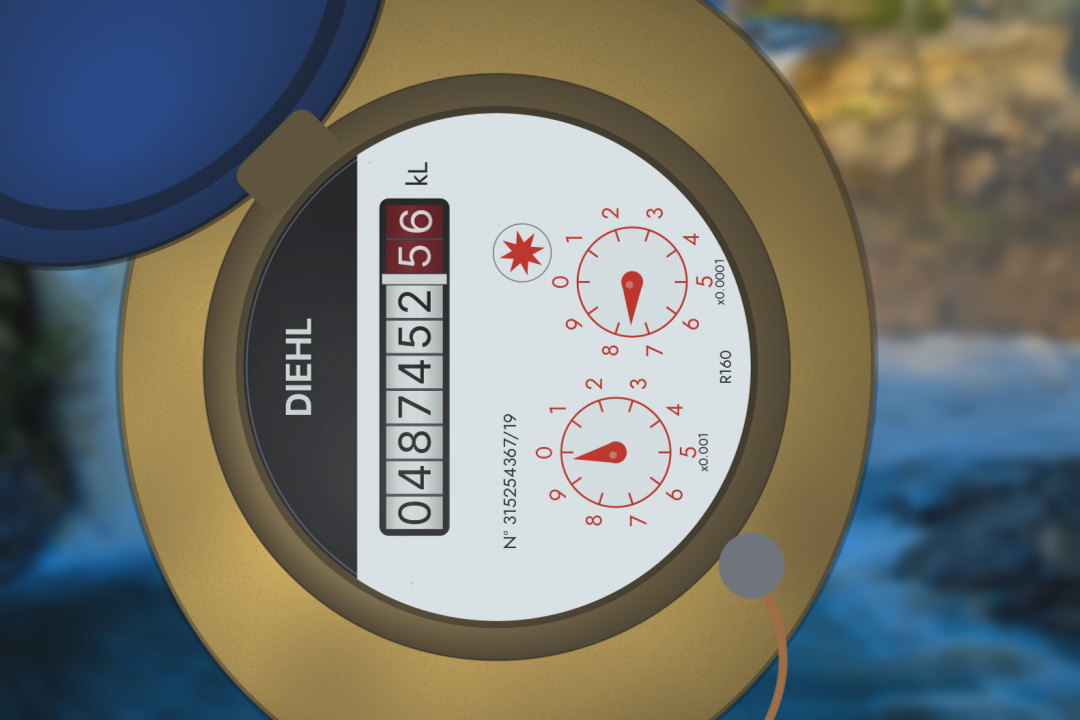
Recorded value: kL 487452.5597
